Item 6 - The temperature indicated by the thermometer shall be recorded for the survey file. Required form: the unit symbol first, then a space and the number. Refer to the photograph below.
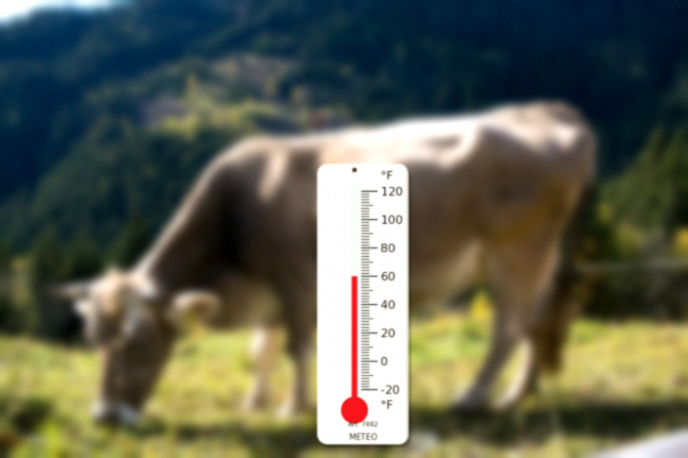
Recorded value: °F 60
